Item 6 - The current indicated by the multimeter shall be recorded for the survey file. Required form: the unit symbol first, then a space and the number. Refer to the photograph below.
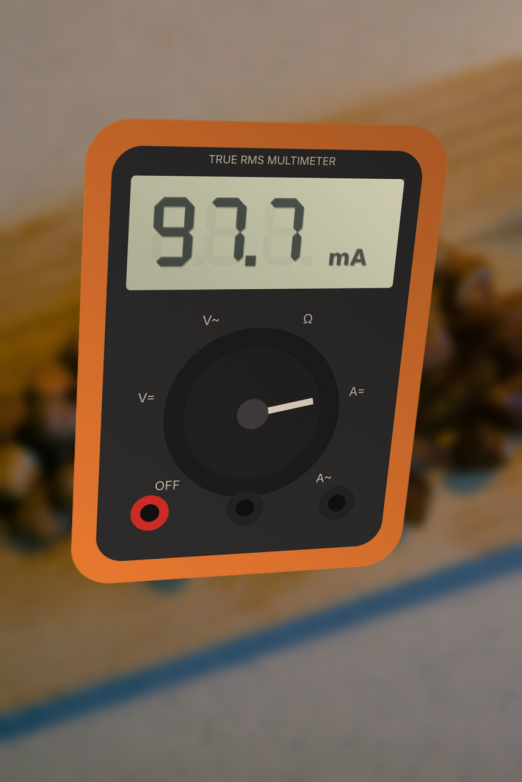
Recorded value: mA 97.7
